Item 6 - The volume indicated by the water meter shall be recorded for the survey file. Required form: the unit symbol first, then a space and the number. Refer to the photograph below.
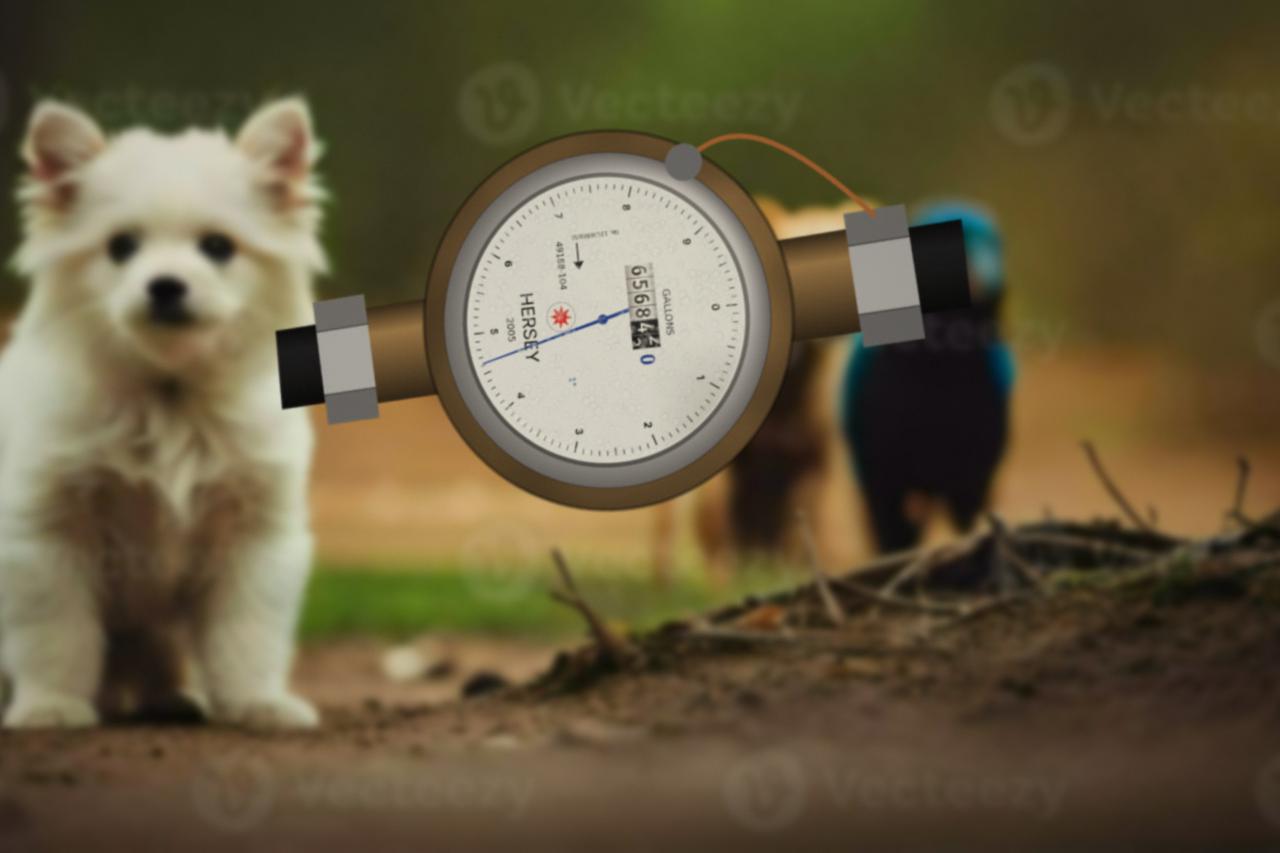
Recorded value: gal 6568424.6
